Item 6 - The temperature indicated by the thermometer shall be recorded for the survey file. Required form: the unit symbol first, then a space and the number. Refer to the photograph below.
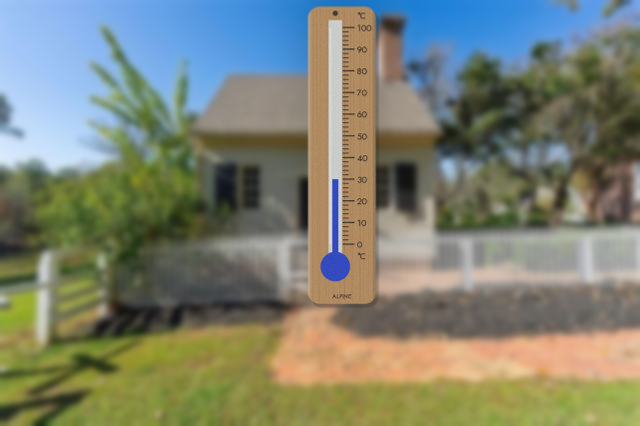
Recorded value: °C 30
